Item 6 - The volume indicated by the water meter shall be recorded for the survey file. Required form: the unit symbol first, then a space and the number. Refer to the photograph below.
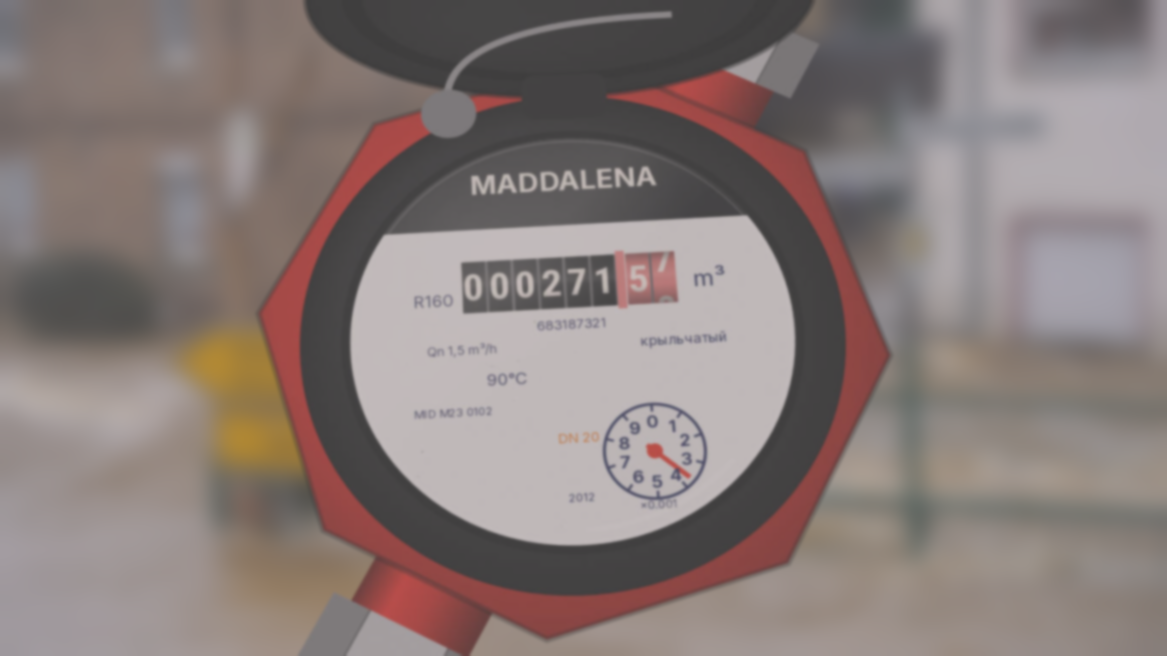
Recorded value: m³ 271.573
